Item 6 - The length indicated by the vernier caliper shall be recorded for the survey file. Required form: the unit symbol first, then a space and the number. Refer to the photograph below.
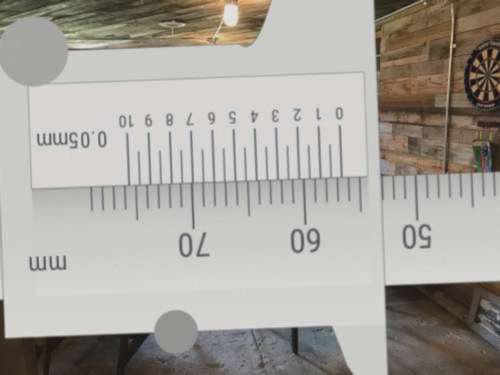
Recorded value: mm 56.6
